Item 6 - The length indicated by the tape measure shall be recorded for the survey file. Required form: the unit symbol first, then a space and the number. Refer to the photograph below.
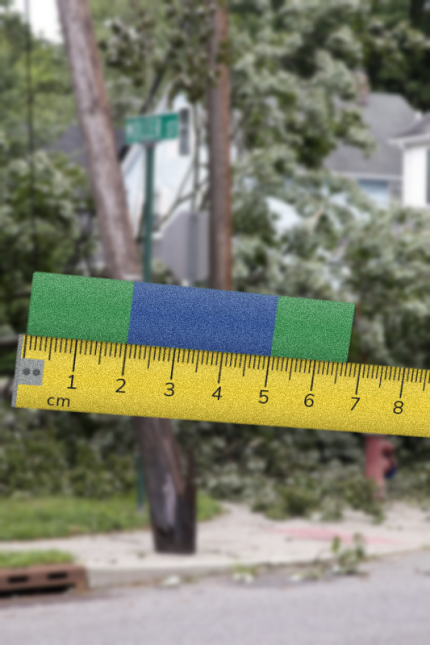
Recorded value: cm 6.7
